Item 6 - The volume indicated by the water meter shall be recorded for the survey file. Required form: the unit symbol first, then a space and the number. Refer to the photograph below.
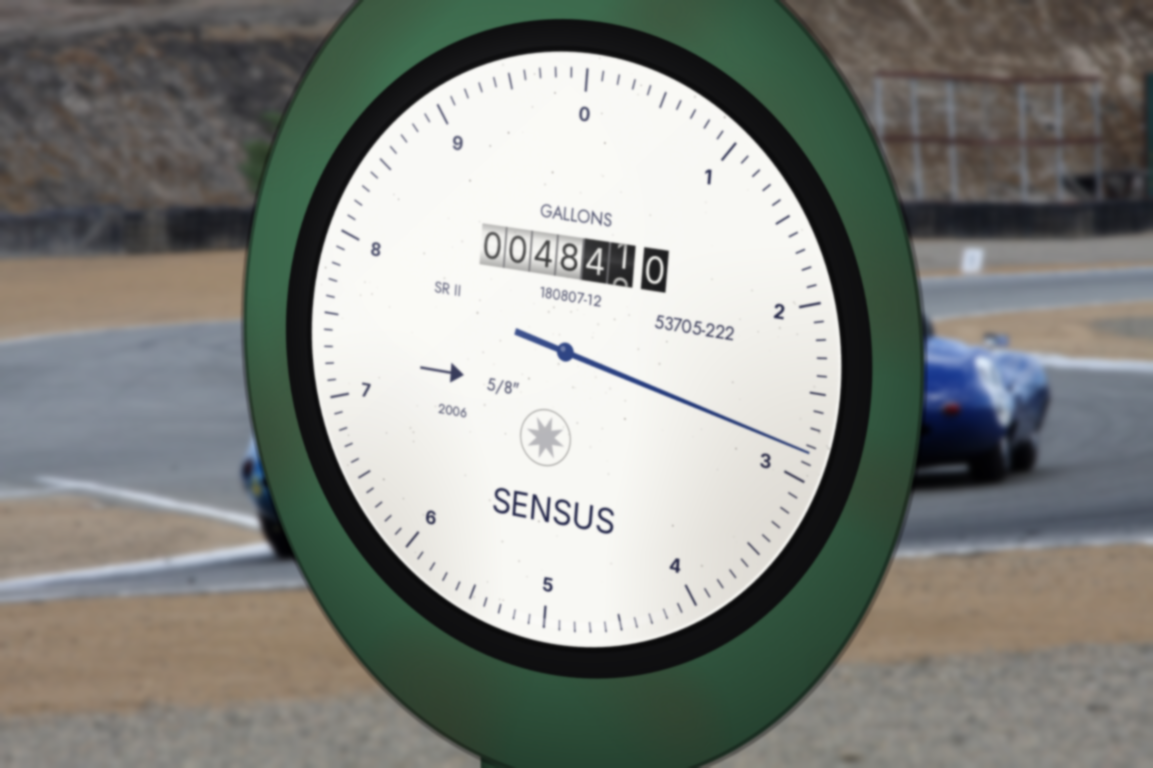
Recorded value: gal 48412.8
